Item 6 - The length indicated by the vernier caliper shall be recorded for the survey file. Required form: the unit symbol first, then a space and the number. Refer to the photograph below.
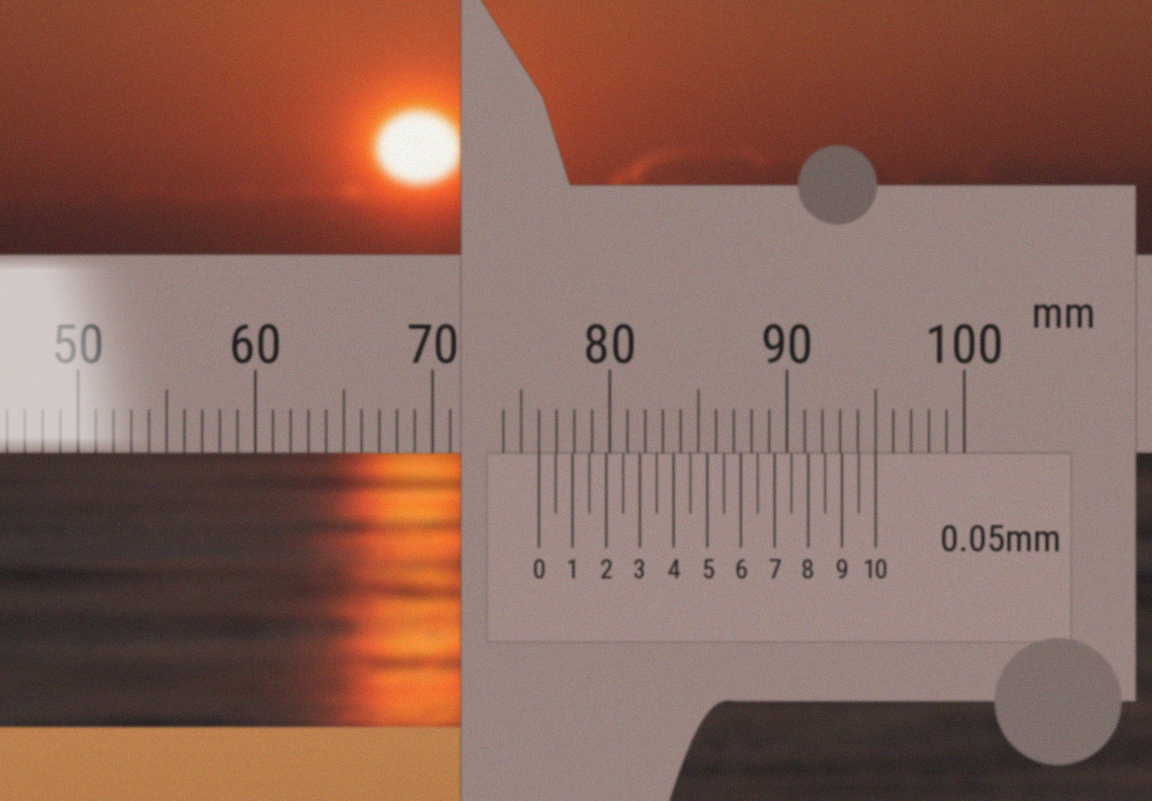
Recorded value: mm 76.0
